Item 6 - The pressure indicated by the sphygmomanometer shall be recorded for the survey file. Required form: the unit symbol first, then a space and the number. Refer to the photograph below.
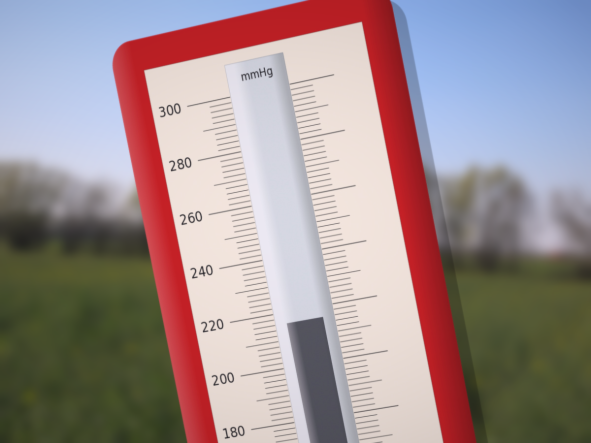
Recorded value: mmHg 216
